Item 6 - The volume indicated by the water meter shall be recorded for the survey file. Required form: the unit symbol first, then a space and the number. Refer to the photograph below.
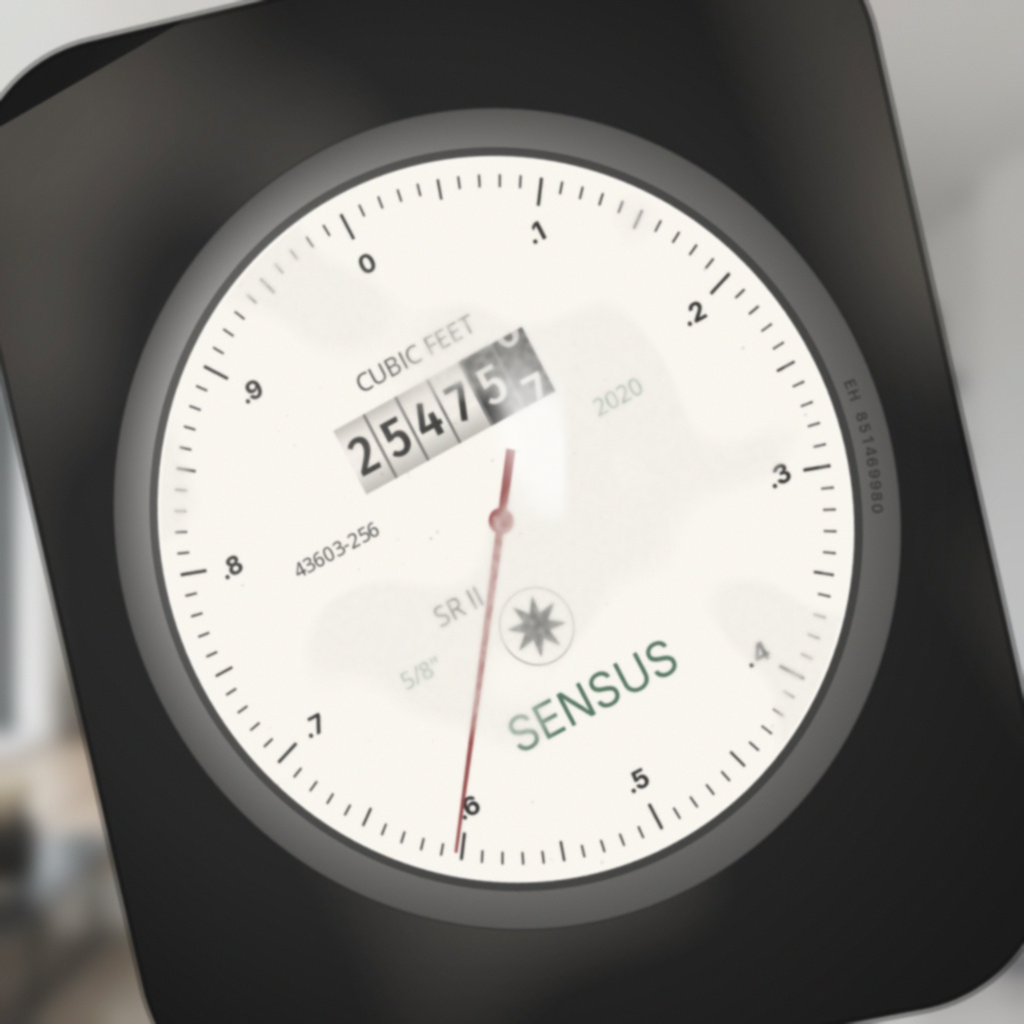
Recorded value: ft³ 254756.60
